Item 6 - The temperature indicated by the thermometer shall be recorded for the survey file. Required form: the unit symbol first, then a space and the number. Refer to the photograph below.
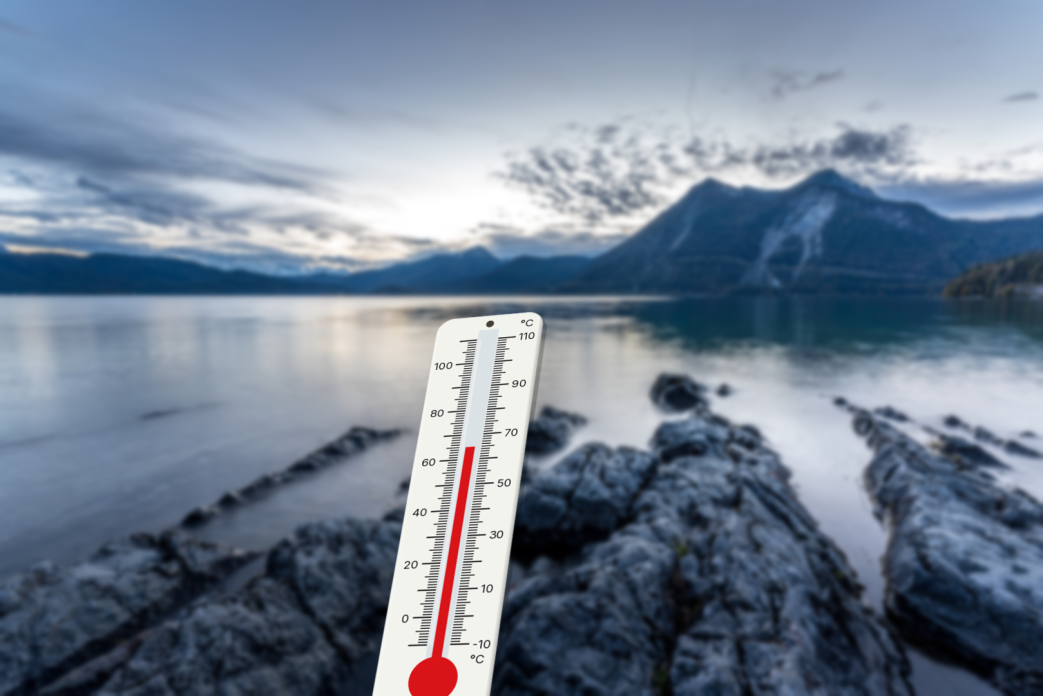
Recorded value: °C 65
